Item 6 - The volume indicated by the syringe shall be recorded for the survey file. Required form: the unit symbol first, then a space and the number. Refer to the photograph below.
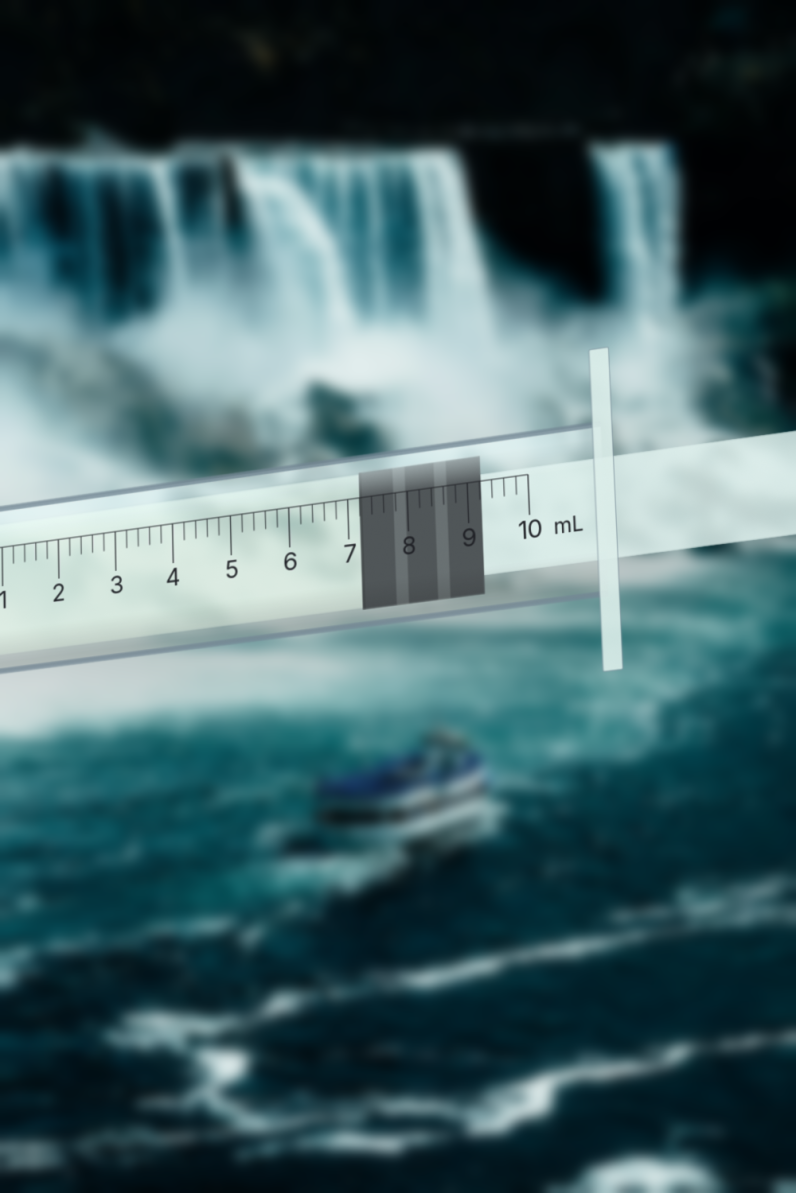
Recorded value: mL 7.2
